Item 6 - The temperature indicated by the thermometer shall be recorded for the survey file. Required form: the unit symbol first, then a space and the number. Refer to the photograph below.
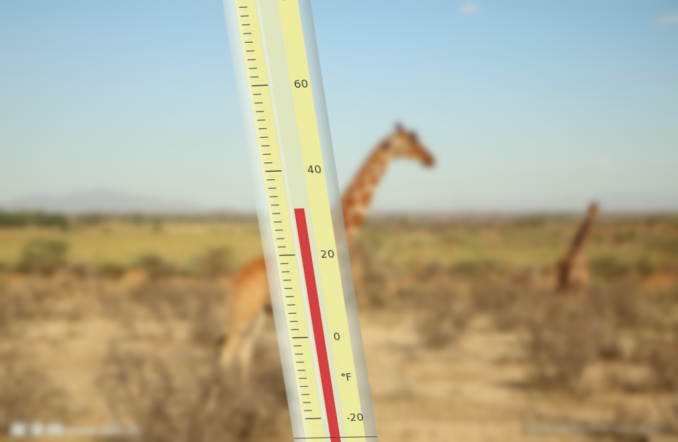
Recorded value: °F 31
